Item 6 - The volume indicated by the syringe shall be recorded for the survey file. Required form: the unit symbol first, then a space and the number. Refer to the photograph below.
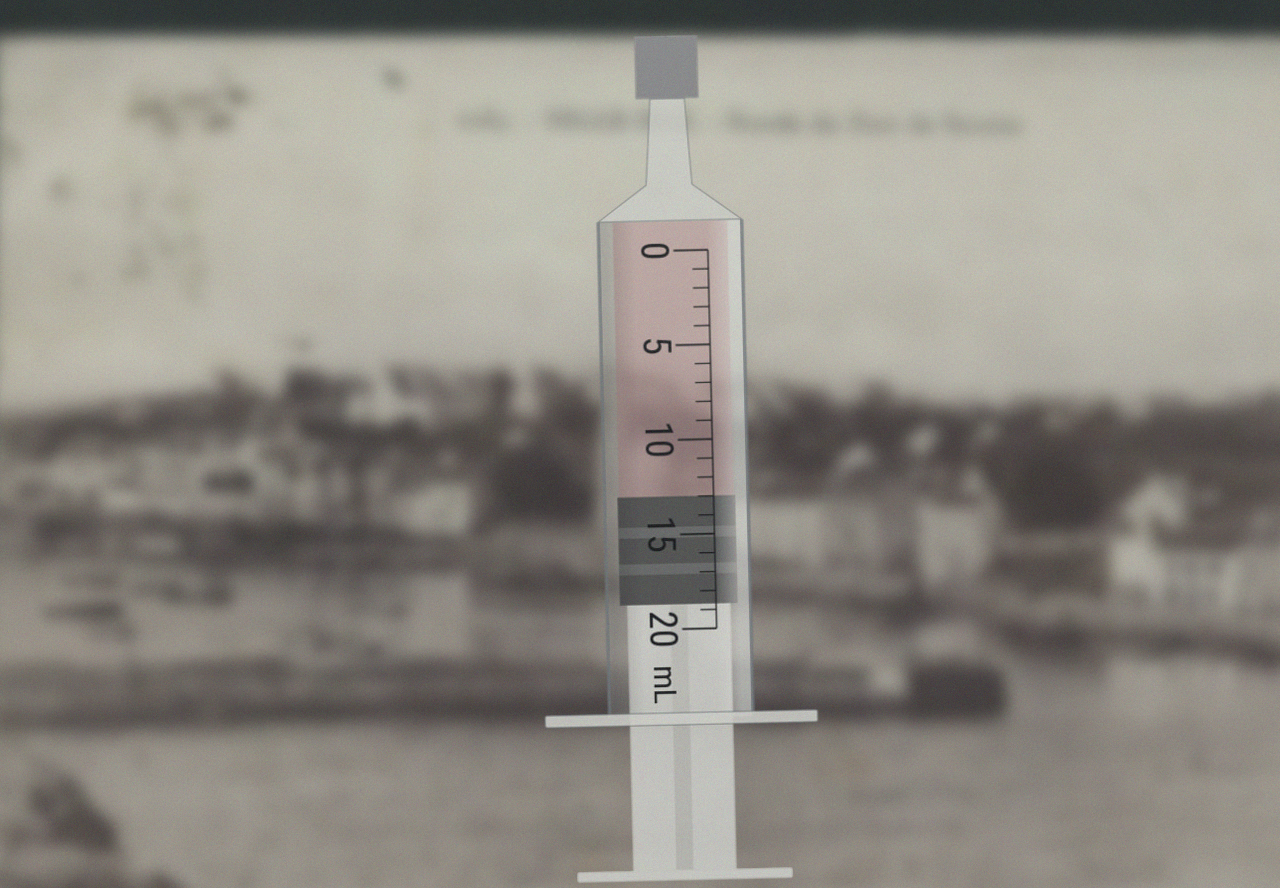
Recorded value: mL 13
